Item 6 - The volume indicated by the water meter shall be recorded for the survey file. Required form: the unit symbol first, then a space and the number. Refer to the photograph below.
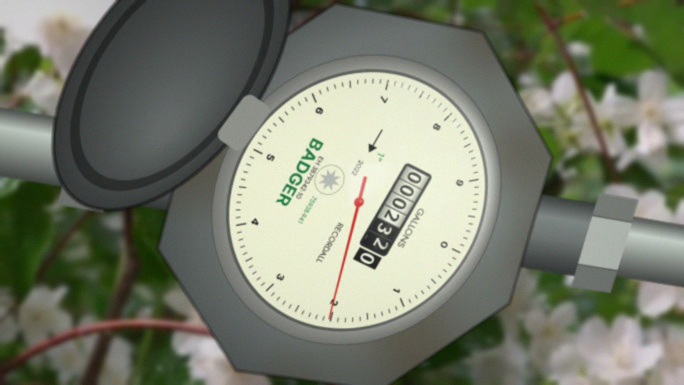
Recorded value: gal 2322.0
